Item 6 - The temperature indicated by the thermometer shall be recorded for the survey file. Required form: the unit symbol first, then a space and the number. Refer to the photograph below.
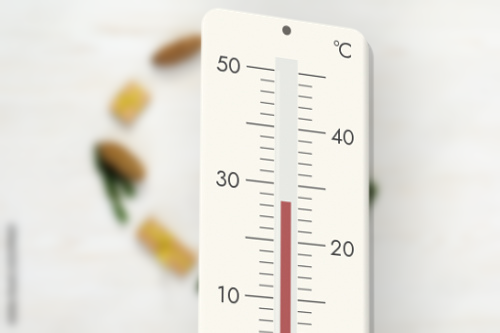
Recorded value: °C 27
